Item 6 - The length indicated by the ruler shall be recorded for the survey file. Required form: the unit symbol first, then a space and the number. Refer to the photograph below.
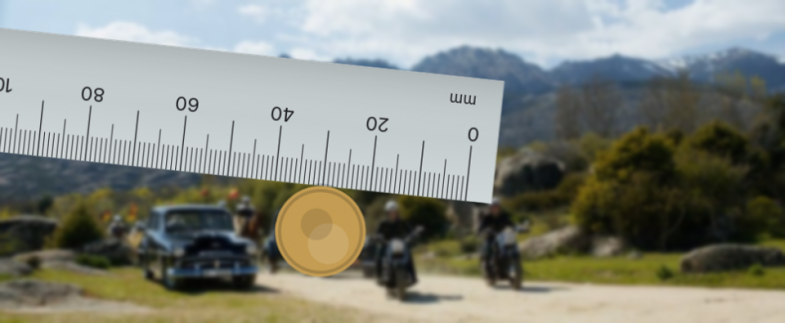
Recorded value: mm 19
